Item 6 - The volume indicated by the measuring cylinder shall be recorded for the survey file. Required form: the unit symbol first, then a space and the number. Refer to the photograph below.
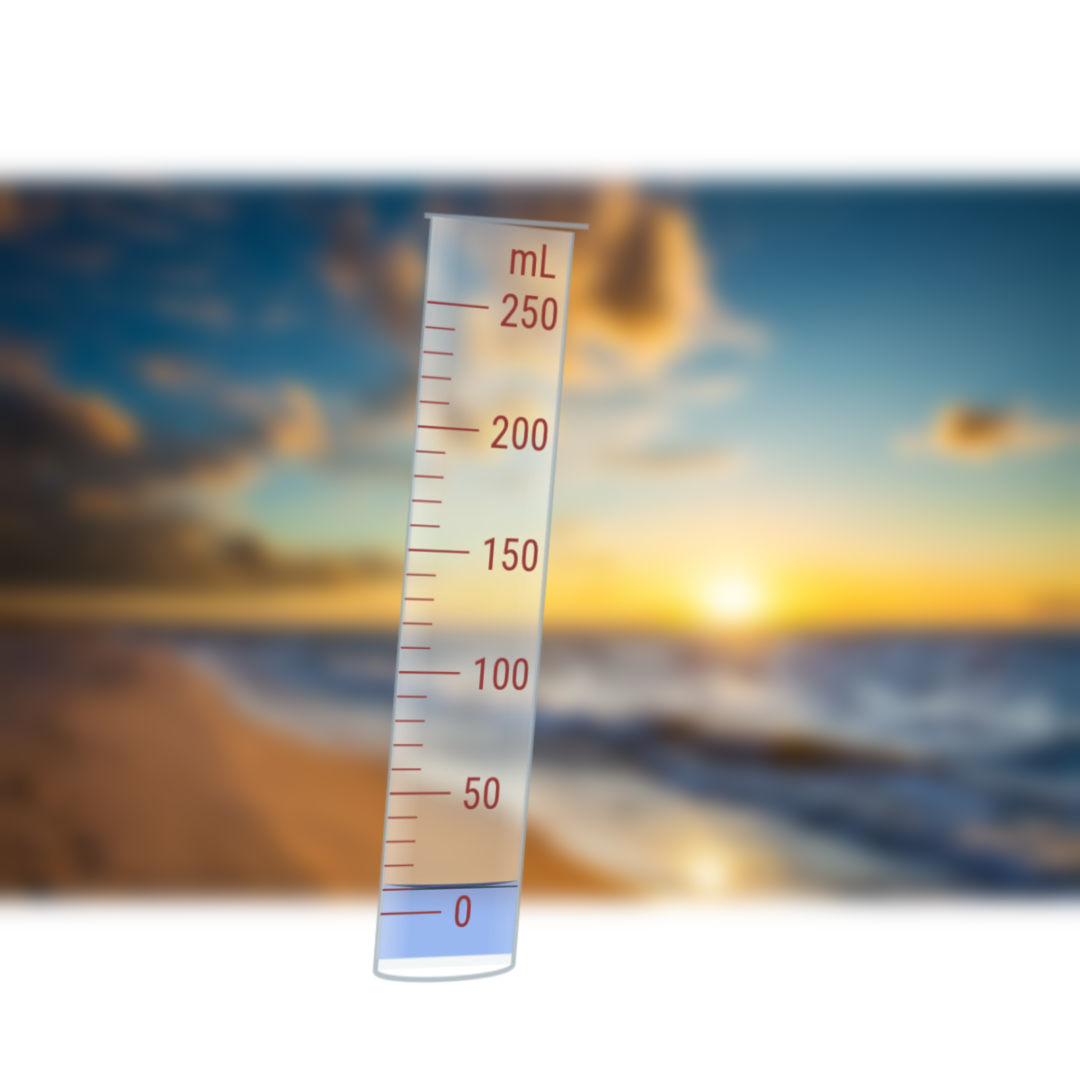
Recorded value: mL 10
